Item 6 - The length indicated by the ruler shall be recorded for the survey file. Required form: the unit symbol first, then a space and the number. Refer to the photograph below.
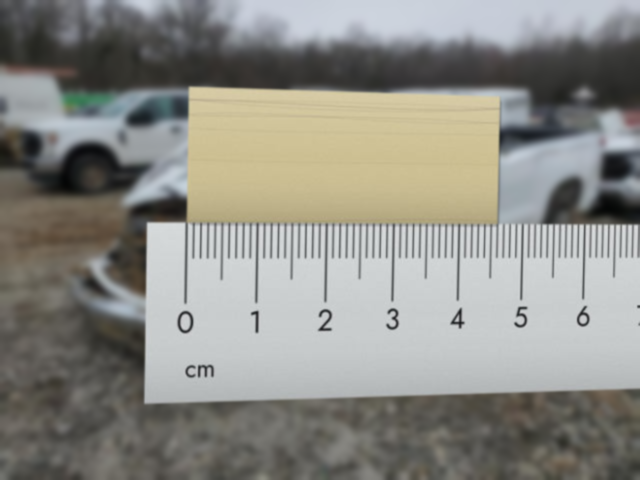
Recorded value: cm 4.6
